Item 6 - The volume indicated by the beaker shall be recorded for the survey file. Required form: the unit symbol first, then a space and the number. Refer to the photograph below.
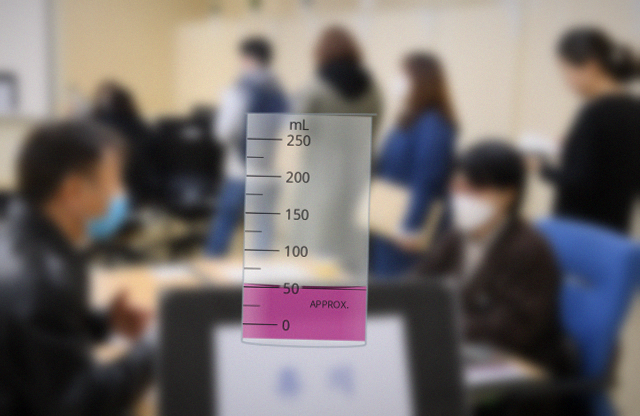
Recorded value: mL 50
